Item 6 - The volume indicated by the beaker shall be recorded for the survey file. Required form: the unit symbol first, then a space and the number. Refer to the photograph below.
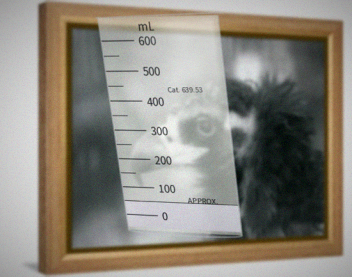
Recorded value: mL 50
